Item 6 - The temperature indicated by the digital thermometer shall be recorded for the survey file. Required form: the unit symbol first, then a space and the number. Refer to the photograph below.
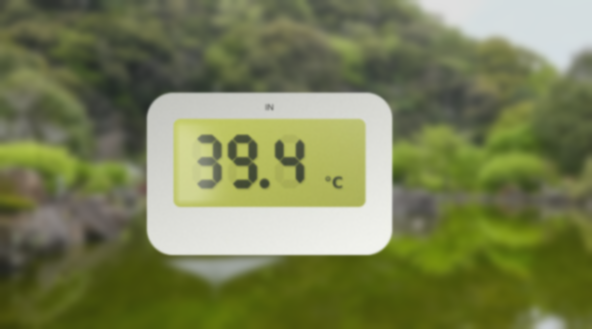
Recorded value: °C 39.4
